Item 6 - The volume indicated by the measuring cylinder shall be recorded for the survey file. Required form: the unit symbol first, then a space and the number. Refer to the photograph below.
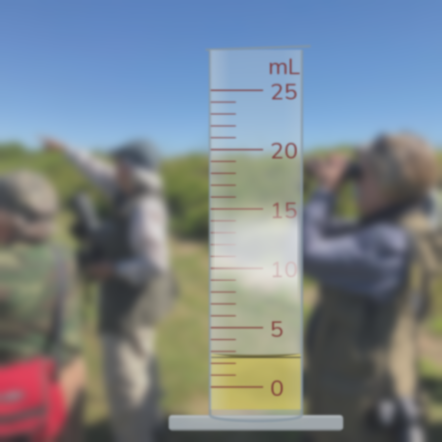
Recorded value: mL 2.5
